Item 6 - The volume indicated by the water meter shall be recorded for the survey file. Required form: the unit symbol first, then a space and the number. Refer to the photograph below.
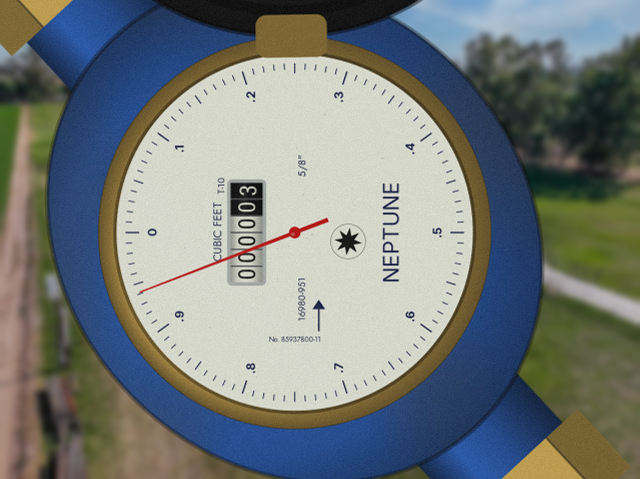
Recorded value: ft³ 2.94
